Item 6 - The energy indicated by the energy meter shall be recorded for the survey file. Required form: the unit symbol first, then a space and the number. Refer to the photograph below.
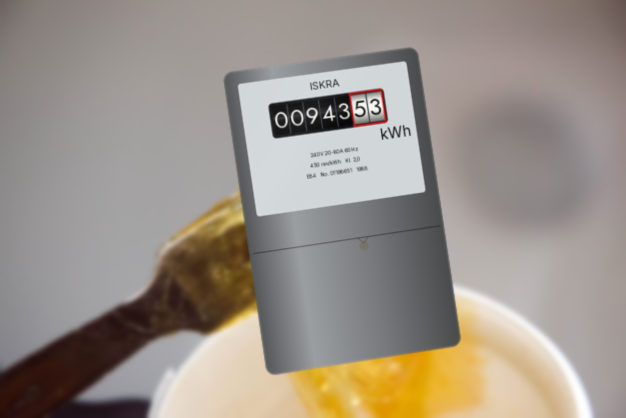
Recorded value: kWh 943.53
